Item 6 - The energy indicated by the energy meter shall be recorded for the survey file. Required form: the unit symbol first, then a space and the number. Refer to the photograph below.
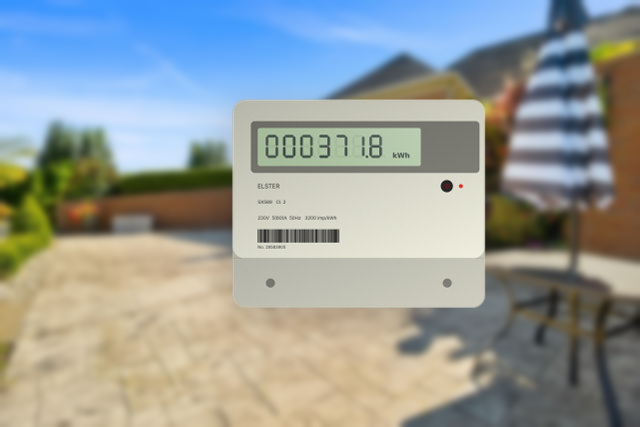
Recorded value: kWh 371.8
